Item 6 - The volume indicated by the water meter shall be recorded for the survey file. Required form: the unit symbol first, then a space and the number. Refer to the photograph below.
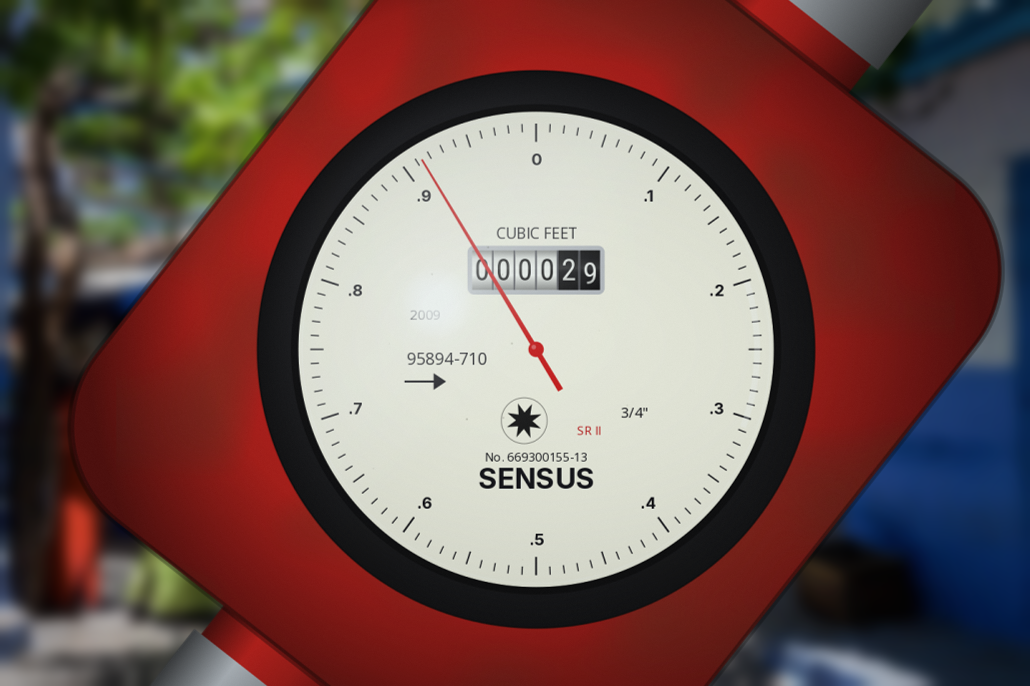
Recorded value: ft³ 28.91
